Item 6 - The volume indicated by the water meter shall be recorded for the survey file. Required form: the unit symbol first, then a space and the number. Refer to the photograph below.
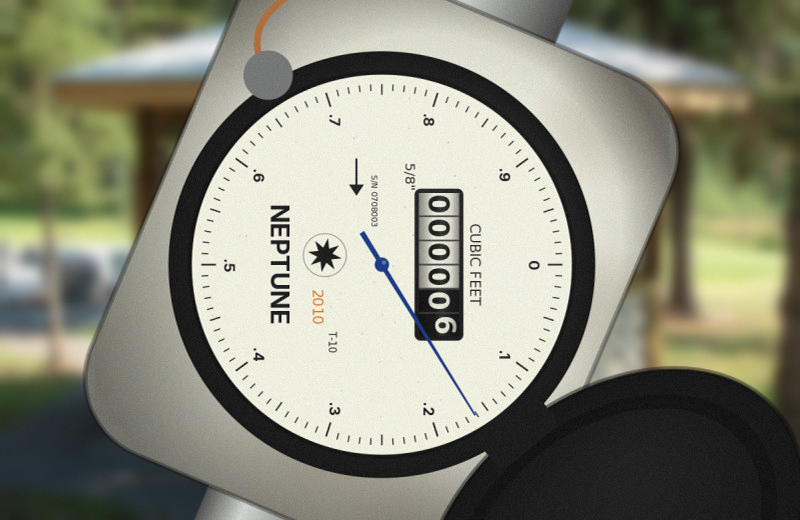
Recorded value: ft³ 6.16
